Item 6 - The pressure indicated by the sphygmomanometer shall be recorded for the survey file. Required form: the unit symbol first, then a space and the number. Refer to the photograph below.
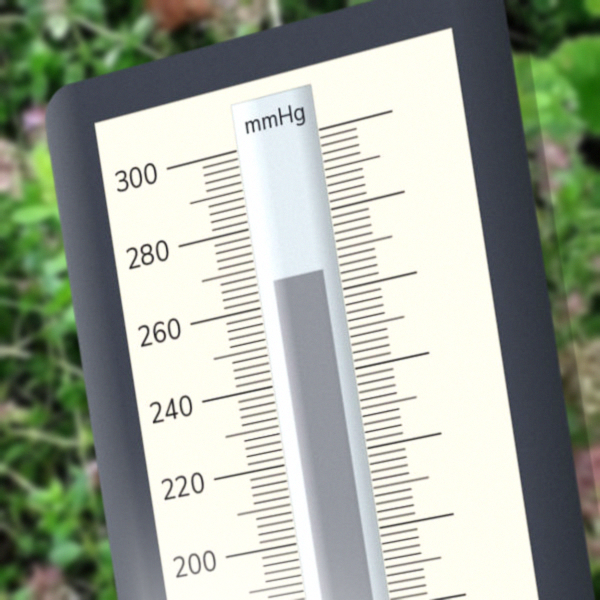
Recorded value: mmHg 266
